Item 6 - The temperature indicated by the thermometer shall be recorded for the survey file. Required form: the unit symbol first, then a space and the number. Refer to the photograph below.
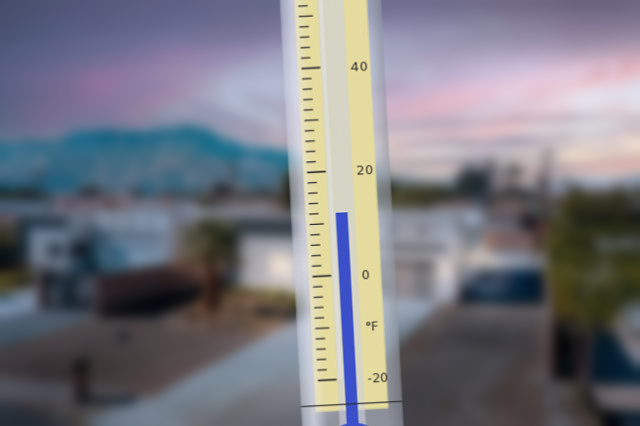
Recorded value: °F 12
